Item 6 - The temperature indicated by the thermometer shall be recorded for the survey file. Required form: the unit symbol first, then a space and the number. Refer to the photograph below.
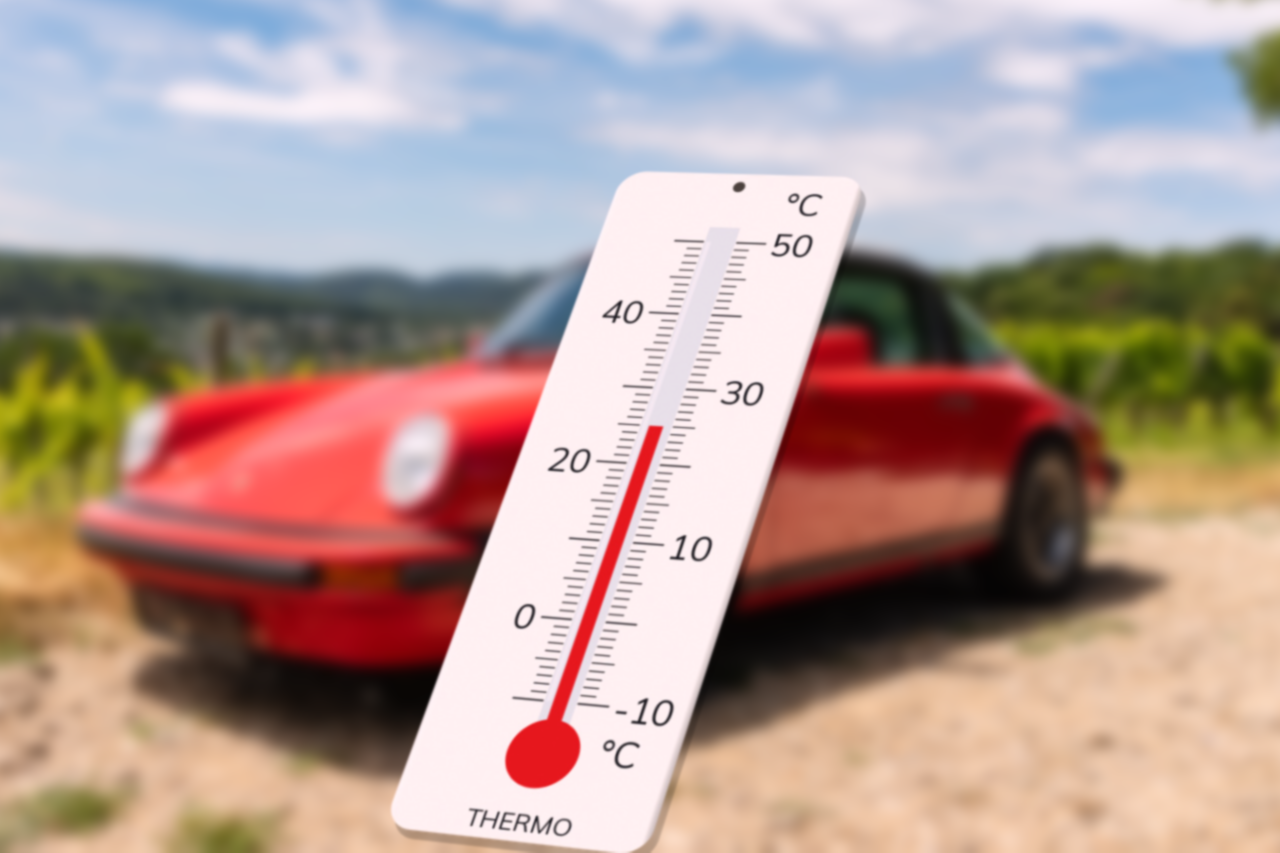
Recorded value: °C 25
